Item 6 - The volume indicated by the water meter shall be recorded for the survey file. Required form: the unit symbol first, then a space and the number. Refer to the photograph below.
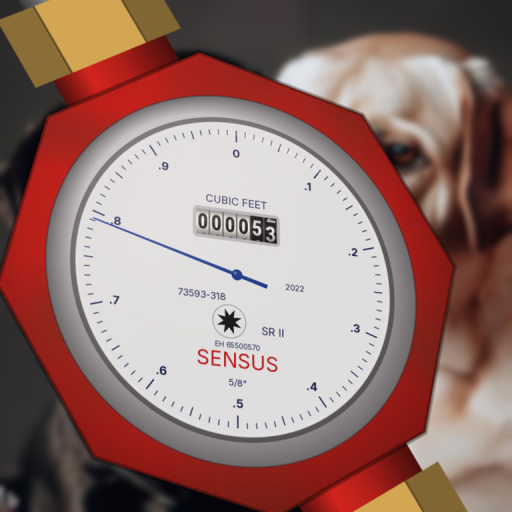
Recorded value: ft³ 52.79
